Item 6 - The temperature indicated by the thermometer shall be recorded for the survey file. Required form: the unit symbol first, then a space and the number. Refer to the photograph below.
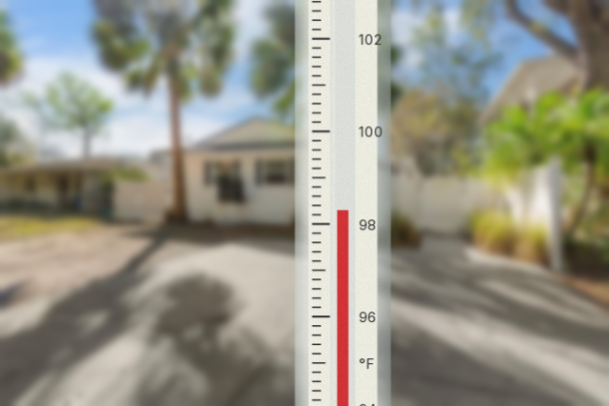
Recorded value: °F 98.3
